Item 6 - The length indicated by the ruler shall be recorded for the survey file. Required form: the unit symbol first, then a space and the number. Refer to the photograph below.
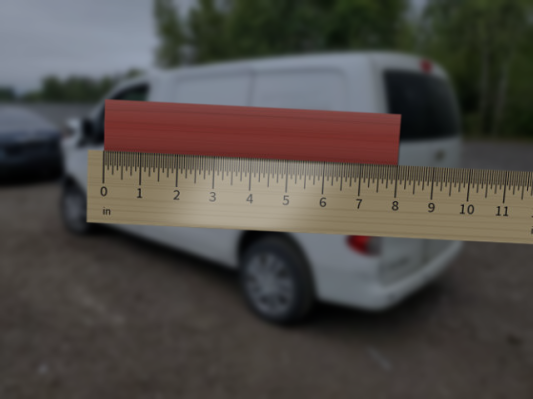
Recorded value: in 8
